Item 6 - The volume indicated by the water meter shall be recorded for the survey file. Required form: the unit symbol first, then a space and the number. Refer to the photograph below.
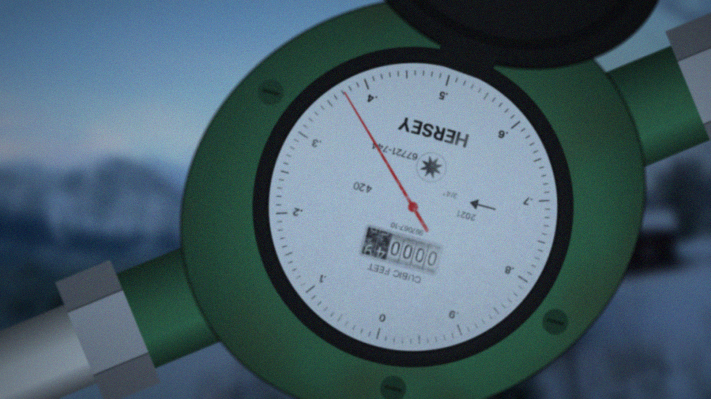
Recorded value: ft³ 49.37
